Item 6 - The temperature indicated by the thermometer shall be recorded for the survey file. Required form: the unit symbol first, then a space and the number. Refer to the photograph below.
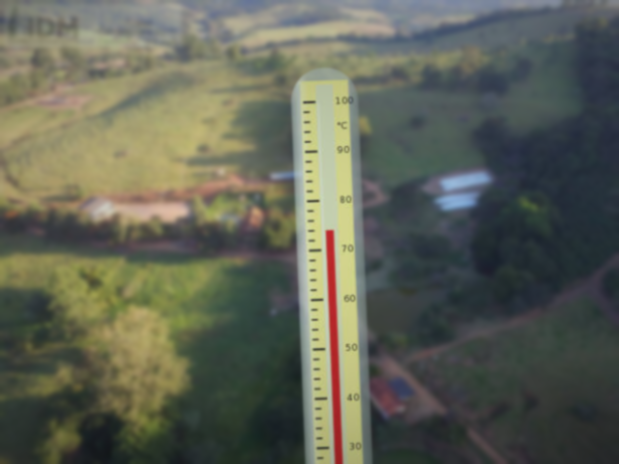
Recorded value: °C 74
